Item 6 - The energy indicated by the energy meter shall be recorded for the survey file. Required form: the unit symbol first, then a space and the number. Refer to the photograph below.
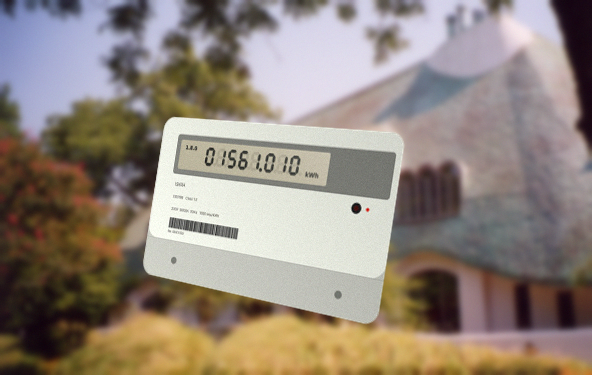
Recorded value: kWh 1561.010
